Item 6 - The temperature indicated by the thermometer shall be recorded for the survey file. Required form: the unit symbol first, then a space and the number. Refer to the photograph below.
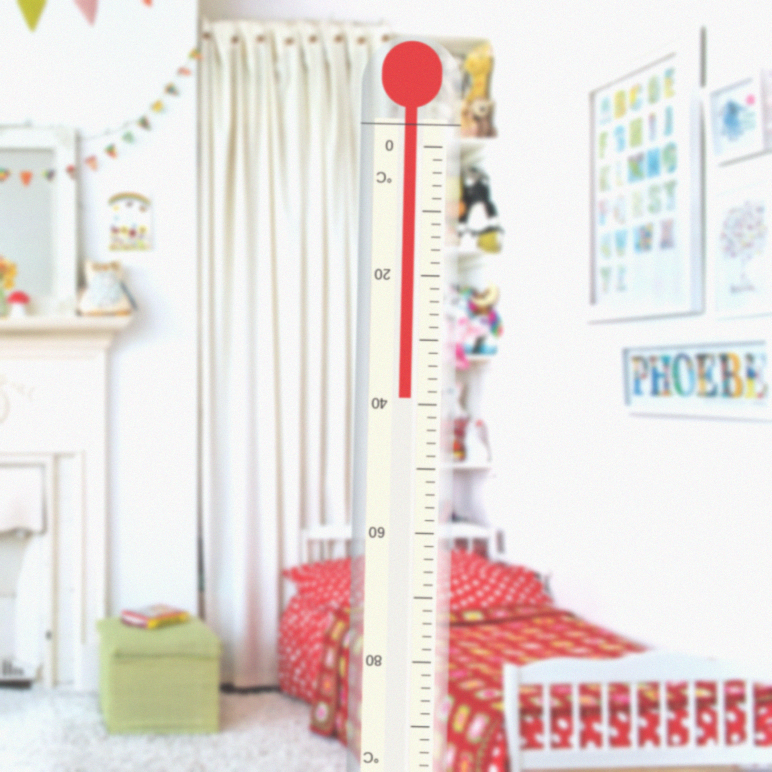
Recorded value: °C 39
